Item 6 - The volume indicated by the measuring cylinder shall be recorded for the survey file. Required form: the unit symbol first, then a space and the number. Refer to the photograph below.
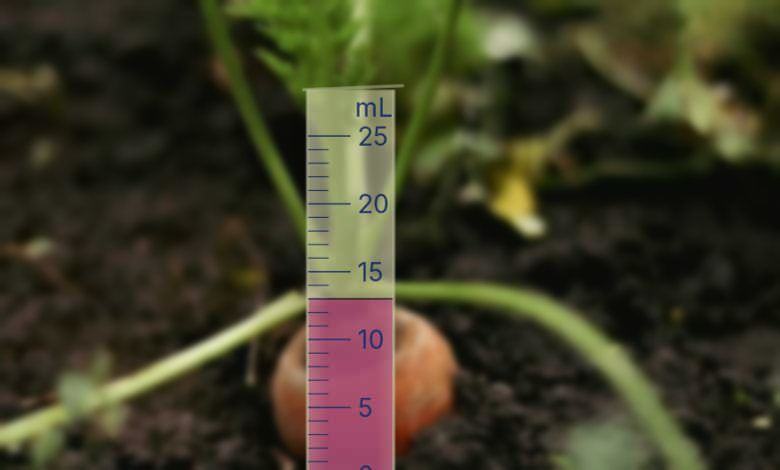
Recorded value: mL 13
